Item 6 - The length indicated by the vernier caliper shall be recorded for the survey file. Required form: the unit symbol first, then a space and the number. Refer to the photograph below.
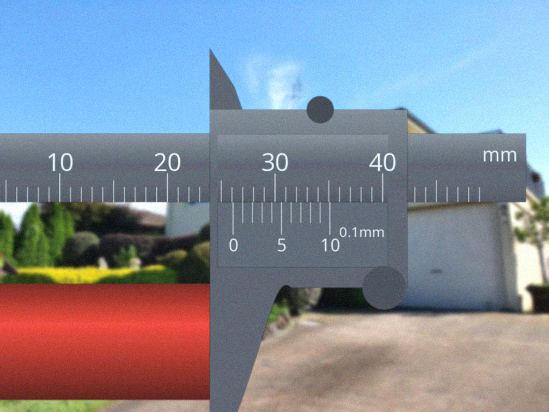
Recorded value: mm 26.1
